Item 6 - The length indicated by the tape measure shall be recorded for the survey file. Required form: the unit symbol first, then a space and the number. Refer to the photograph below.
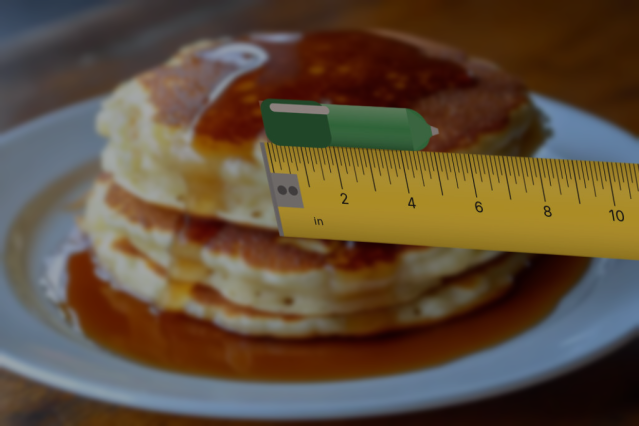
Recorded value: in 5.25
